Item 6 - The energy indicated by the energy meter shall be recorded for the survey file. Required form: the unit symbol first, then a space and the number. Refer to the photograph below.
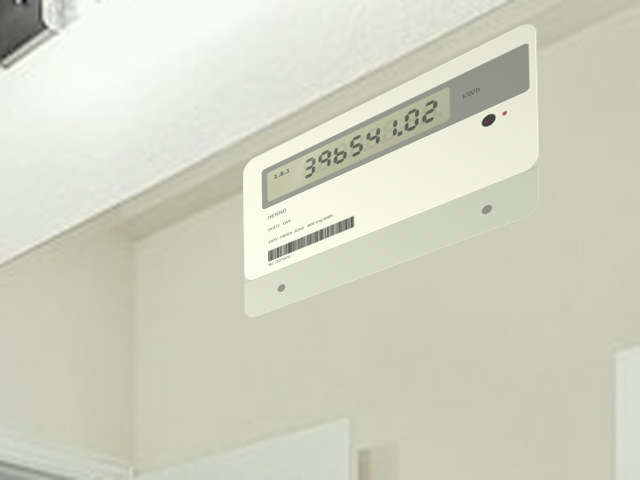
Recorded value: kWh 396541.02
